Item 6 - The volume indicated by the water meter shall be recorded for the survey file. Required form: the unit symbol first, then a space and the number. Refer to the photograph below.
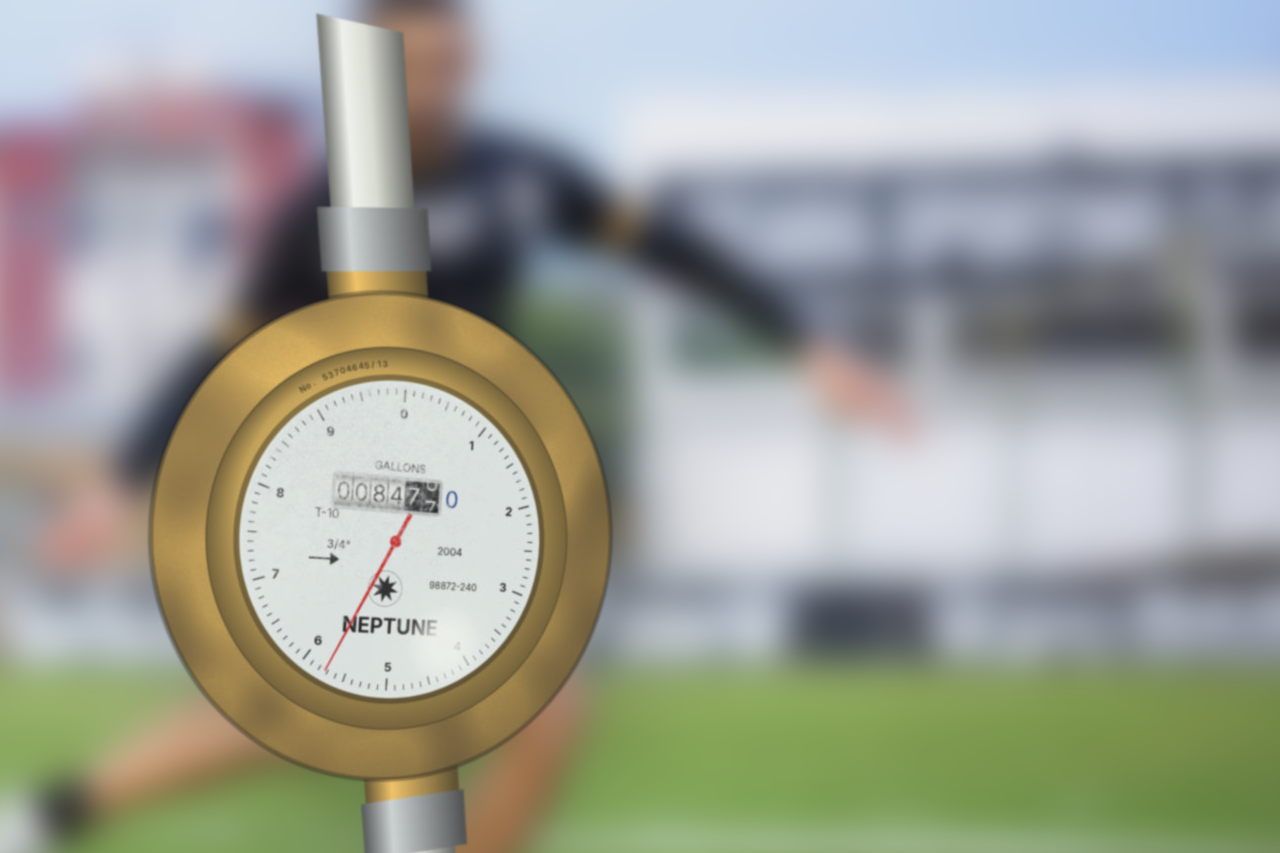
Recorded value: gal 84765.7
